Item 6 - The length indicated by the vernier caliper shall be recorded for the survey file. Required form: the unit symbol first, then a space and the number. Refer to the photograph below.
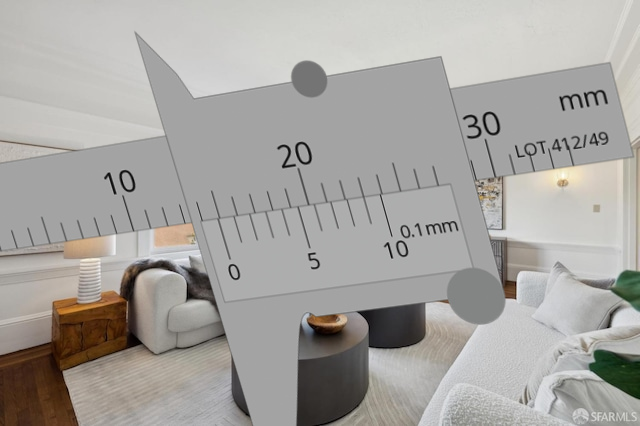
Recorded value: mm 14.9
